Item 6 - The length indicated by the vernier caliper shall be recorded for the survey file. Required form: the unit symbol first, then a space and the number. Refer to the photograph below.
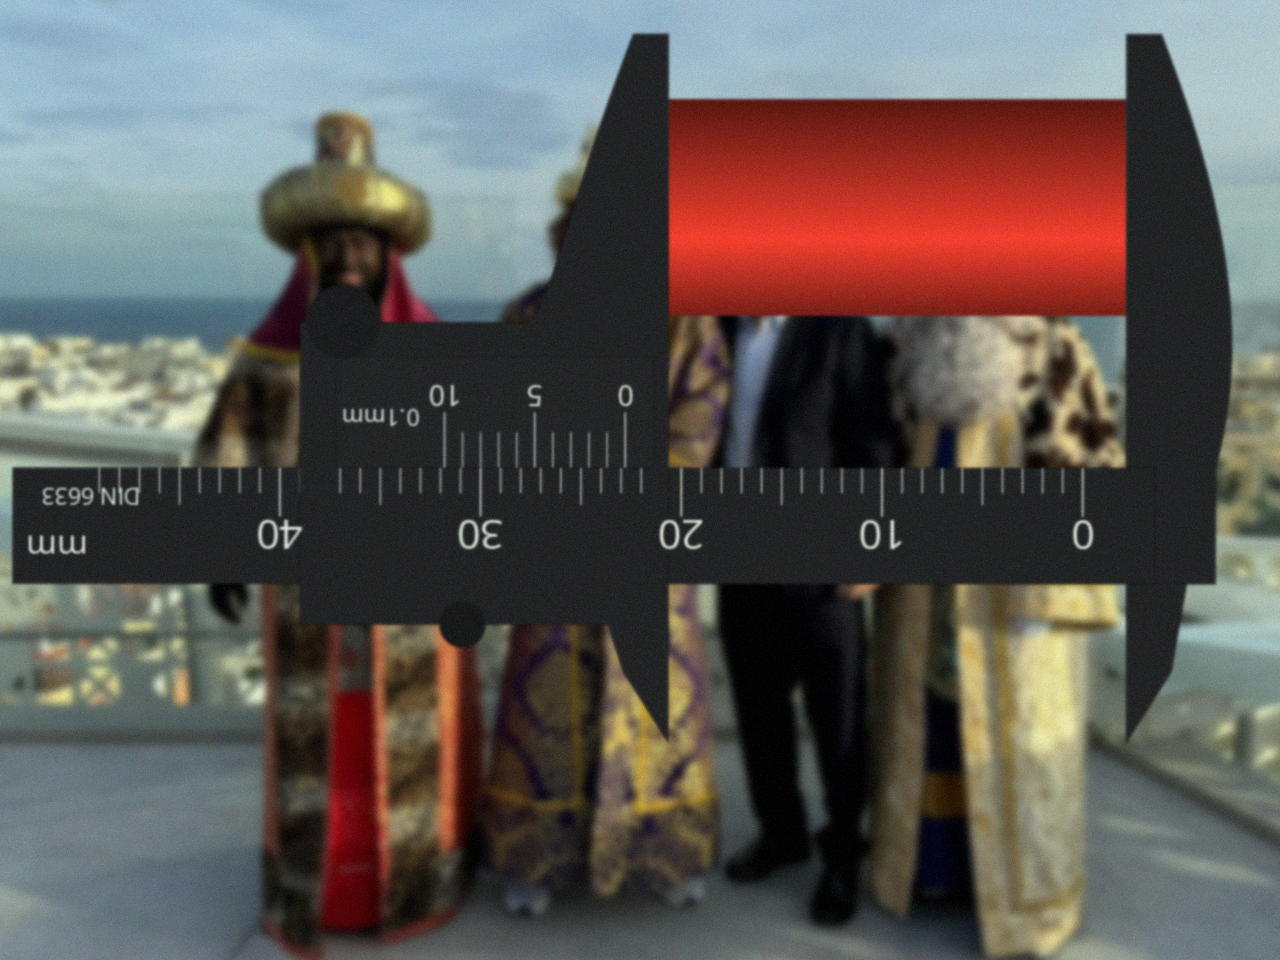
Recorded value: mm 22.8
